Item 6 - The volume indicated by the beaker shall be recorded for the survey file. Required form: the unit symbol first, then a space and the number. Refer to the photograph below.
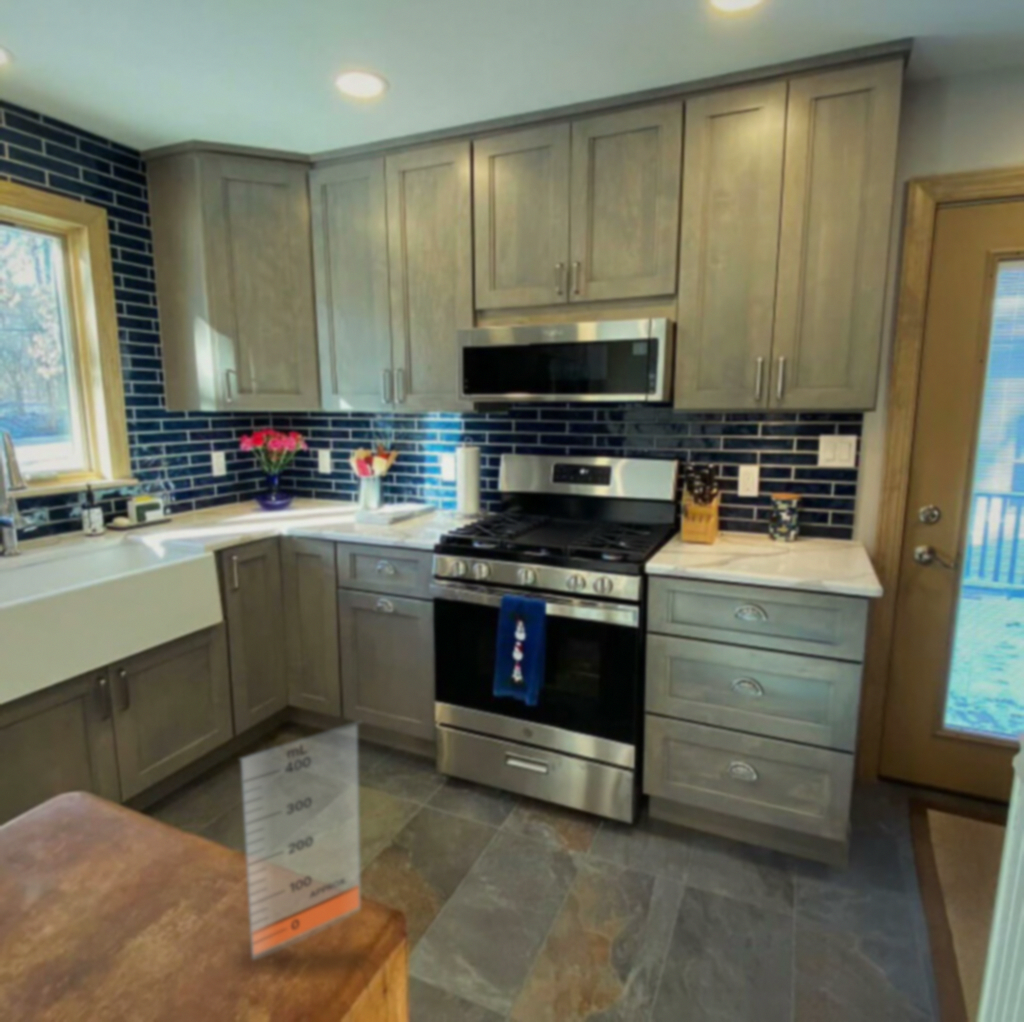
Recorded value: mL 25
